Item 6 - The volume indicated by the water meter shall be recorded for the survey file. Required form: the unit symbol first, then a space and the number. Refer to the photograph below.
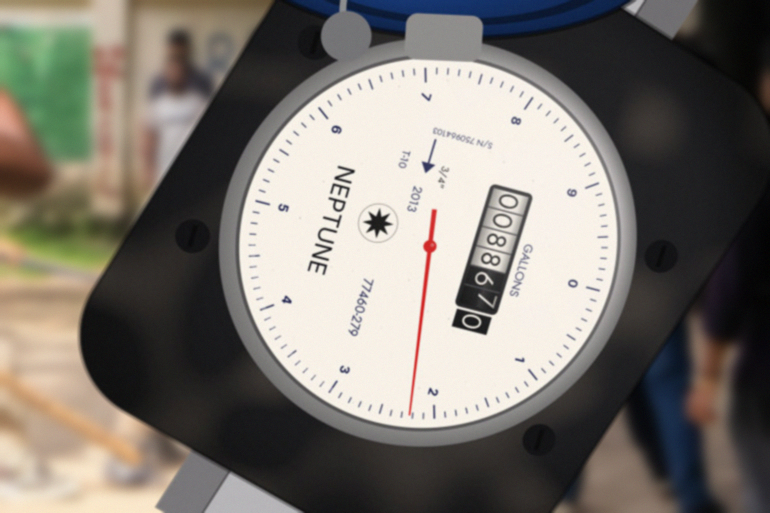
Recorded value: gal 88672.2
